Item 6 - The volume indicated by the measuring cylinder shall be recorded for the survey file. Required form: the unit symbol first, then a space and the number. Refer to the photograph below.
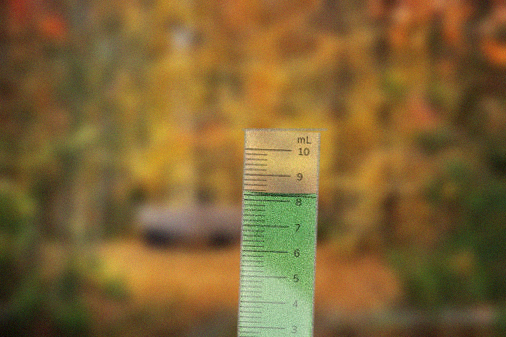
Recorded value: mL 8.2
